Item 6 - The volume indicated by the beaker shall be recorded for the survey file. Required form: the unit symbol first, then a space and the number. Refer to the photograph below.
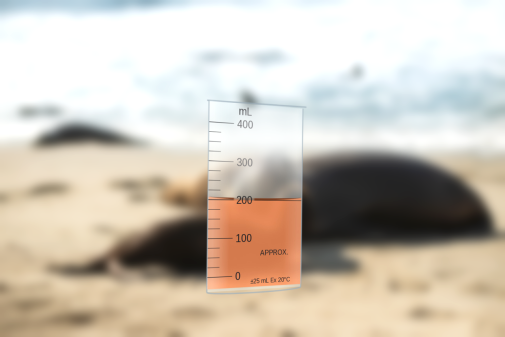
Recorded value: mL 200
